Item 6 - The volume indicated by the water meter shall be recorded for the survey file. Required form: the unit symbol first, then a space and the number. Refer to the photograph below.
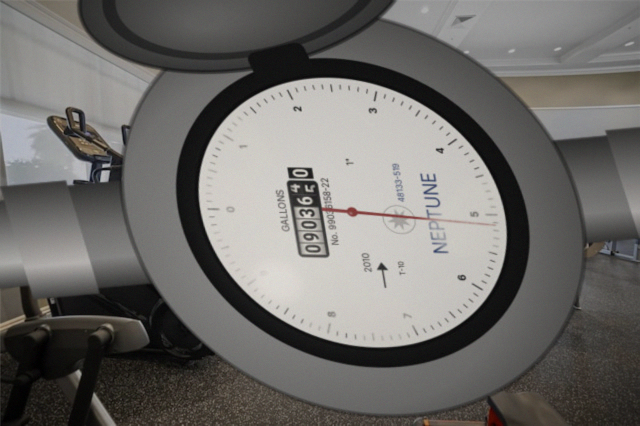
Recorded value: gal 903645.1
